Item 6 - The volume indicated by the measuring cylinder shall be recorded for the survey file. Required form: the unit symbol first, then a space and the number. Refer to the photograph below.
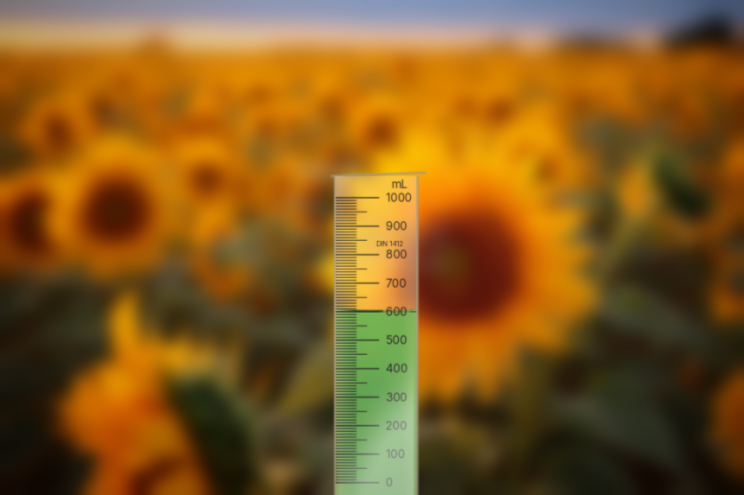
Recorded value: mL 600
